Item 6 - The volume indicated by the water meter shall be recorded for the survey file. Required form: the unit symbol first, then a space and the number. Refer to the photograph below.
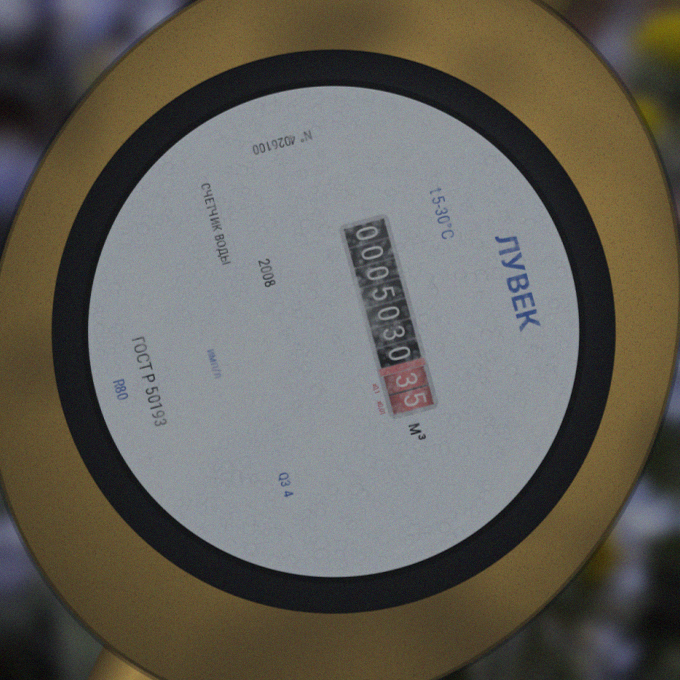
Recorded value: m³ 5030.35
